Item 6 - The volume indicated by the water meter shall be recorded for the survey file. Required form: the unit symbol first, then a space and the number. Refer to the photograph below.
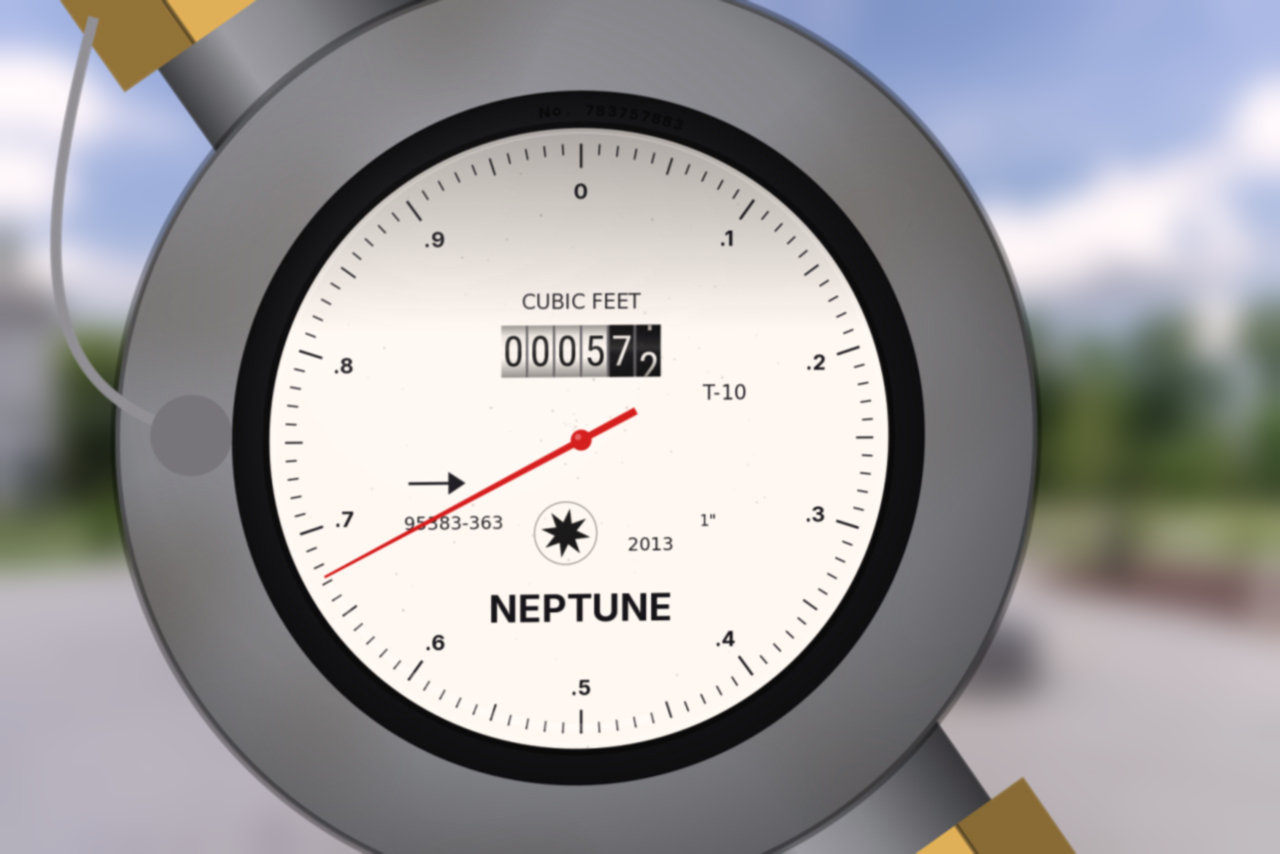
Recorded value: ft³ 571.67
